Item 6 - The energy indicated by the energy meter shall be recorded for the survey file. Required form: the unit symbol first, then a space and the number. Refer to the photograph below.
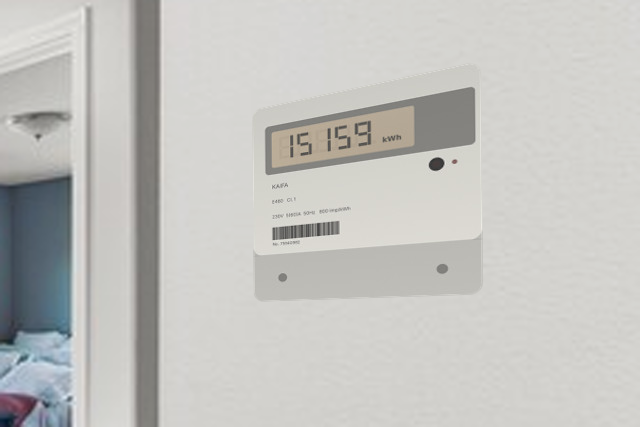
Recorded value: kWh 15159
